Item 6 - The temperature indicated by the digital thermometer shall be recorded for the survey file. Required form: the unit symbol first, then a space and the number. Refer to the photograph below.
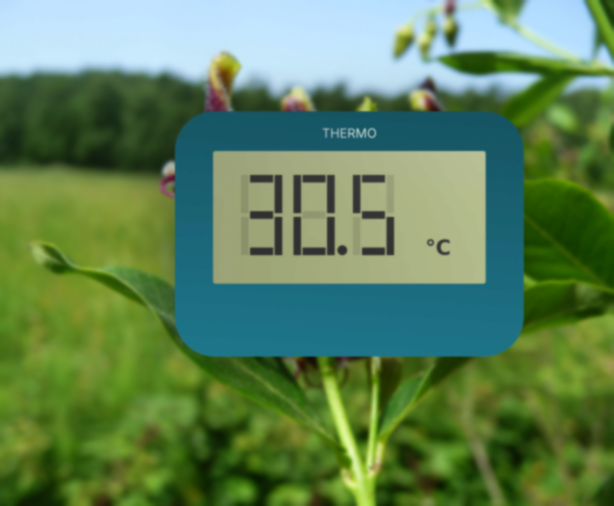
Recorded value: °C 30.5
